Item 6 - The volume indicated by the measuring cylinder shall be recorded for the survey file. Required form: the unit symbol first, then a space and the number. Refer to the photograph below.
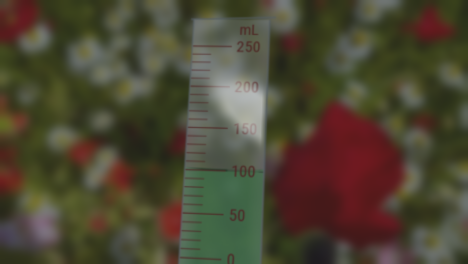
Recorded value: mL 100
